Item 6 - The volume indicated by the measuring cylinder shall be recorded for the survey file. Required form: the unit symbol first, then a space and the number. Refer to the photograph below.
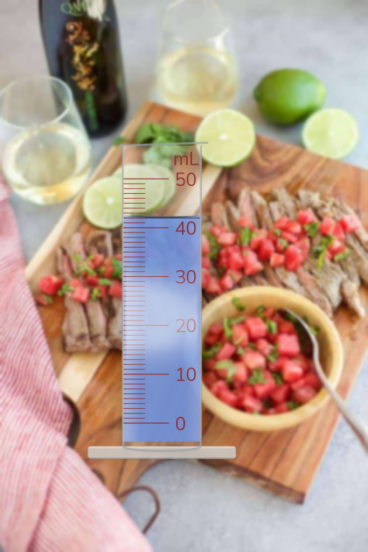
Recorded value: mL 42
